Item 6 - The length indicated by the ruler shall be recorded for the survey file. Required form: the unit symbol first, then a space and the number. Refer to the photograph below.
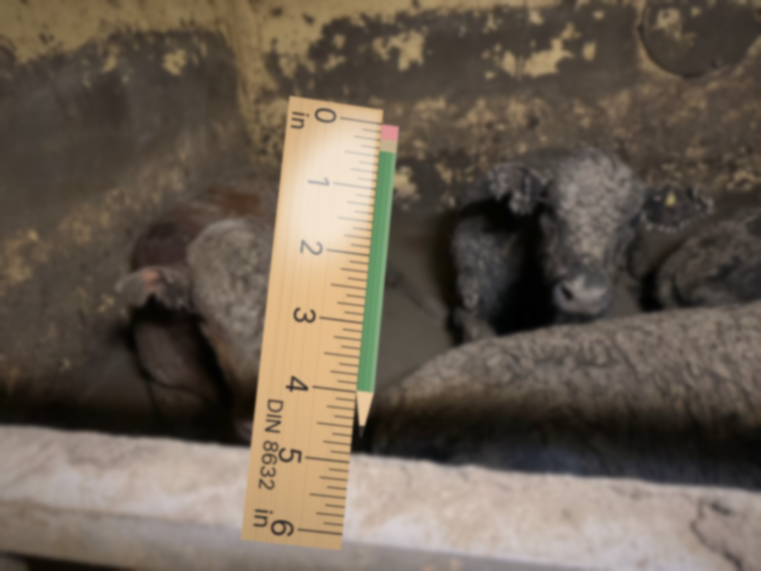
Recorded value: in 4.625
